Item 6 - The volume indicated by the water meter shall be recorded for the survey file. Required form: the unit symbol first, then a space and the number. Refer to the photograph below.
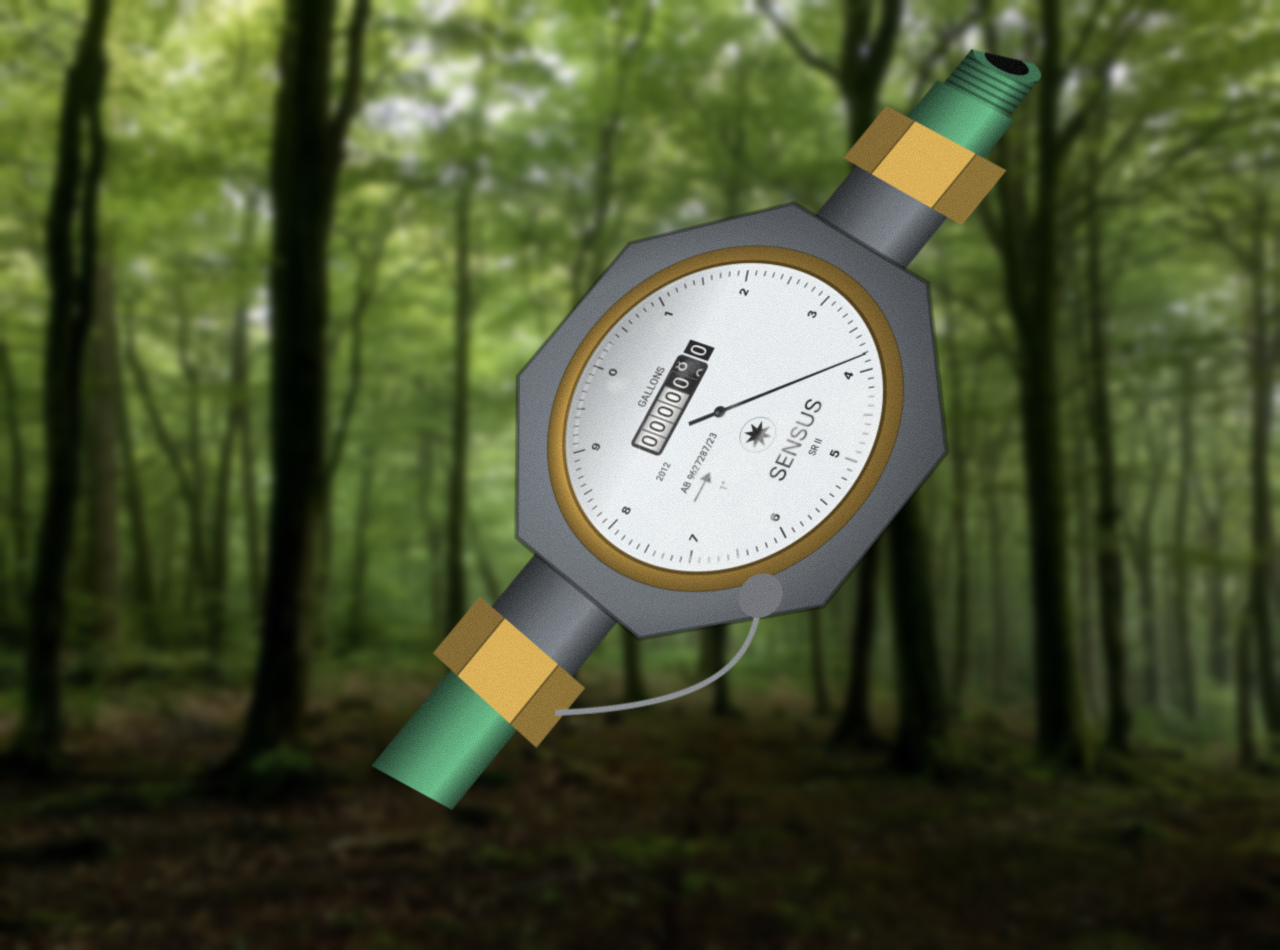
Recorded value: gal 83.8
